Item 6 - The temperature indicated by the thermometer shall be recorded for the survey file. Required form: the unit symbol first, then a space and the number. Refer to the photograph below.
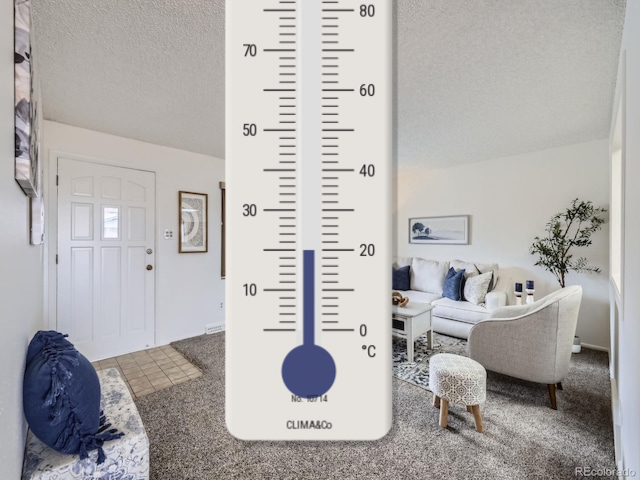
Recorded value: °C 20
